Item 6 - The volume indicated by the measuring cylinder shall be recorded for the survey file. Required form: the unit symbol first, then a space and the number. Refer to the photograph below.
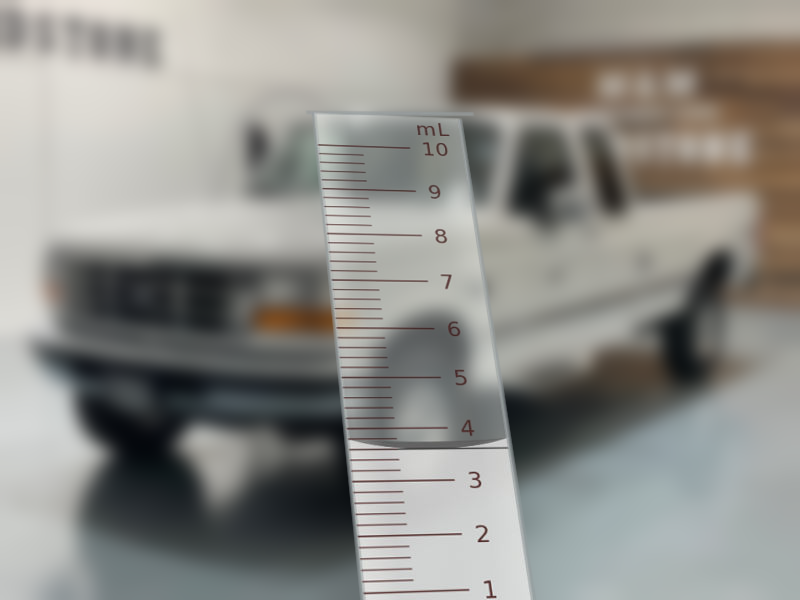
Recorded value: mL 3.6
